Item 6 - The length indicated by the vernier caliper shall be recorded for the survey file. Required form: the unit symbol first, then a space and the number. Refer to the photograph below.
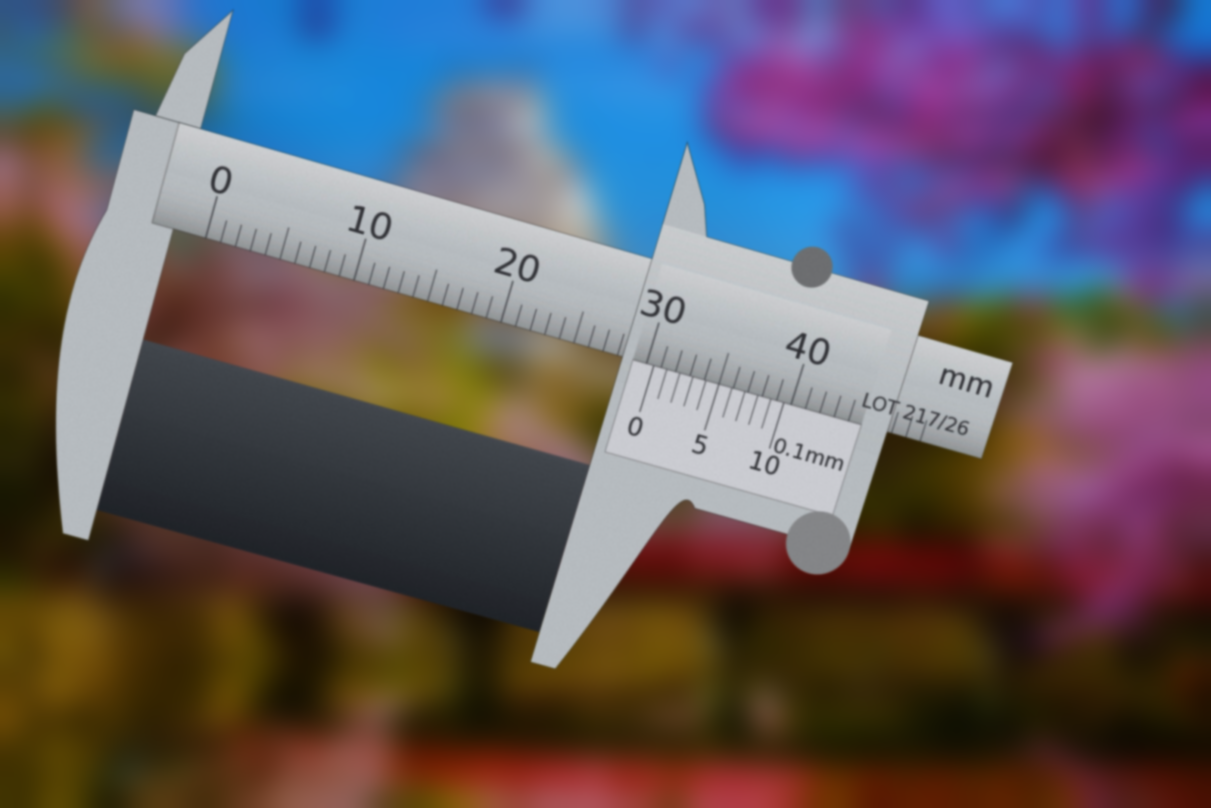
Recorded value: mm 30.5
